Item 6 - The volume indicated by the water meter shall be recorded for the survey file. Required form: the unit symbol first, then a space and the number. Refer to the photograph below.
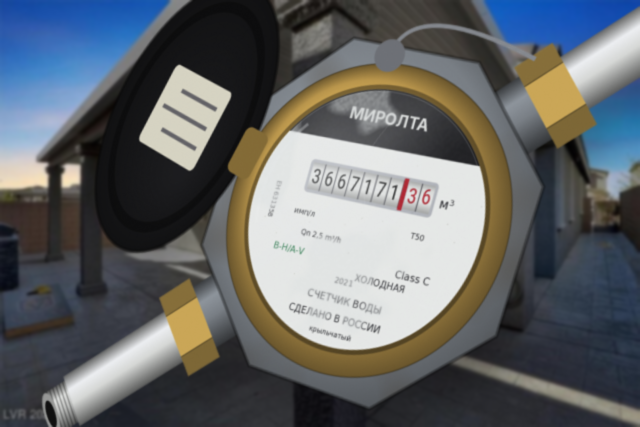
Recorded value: m³ 3667171.36
